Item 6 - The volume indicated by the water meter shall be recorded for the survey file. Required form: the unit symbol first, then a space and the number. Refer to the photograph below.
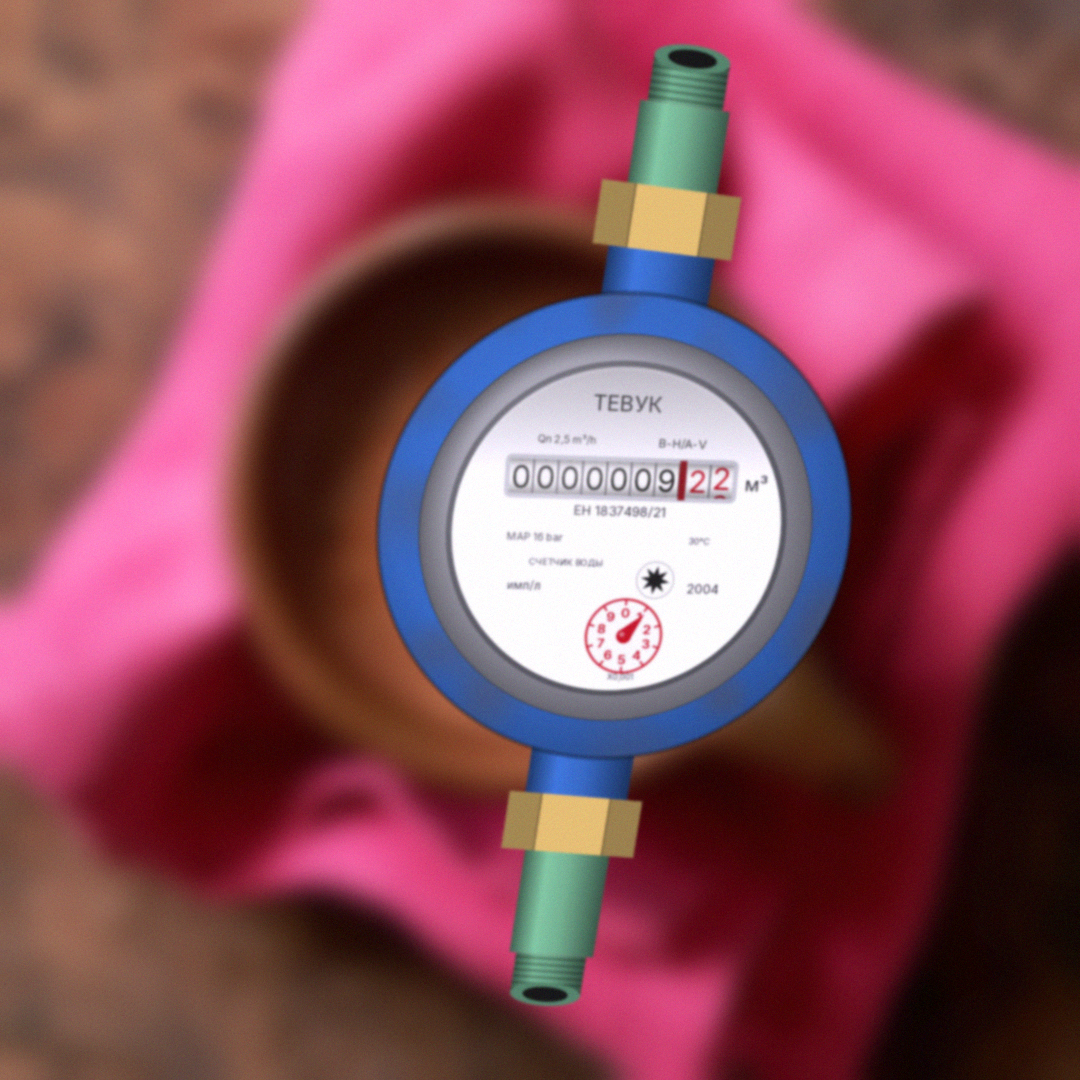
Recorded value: m³ 9.221
